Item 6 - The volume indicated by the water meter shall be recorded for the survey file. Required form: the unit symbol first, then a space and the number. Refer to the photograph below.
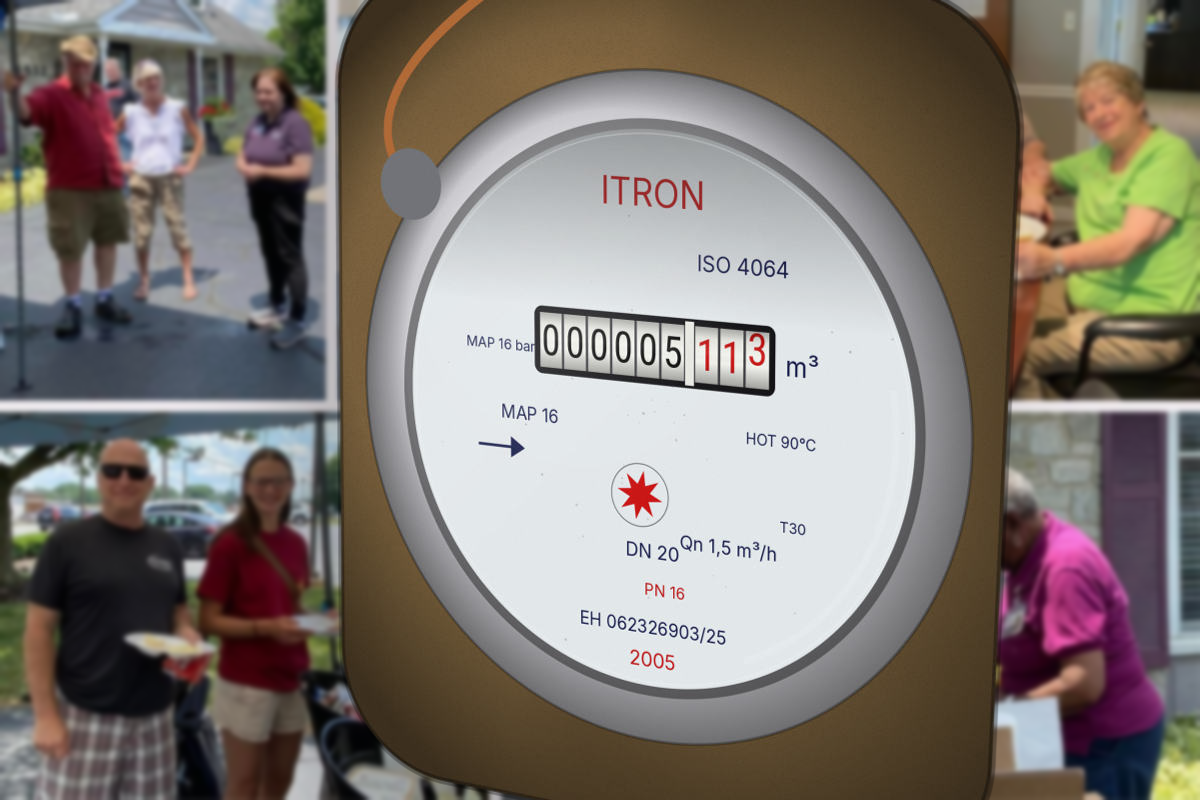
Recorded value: m³ 5.113
